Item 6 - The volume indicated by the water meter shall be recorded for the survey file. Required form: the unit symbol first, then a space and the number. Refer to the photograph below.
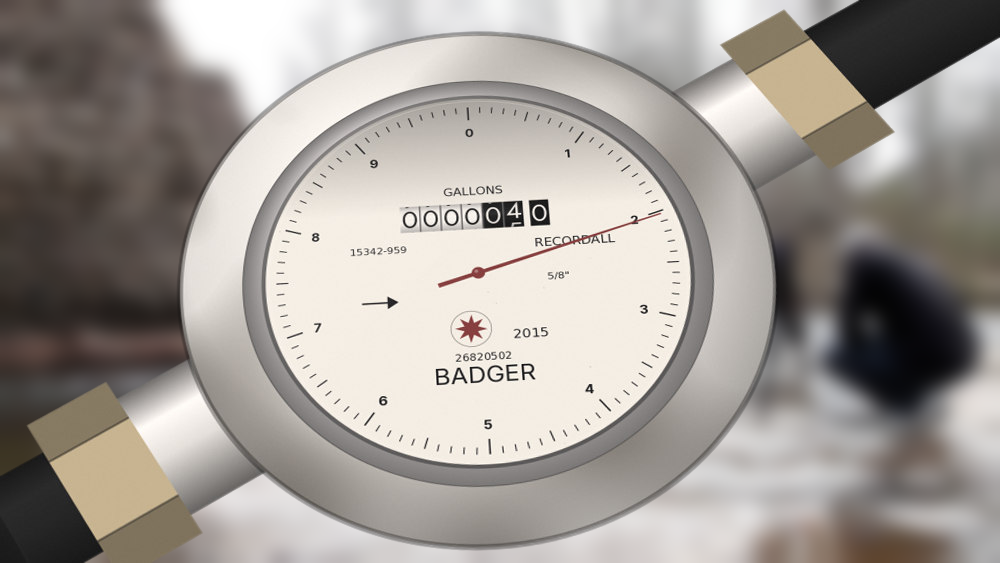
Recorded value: gal 42.0
